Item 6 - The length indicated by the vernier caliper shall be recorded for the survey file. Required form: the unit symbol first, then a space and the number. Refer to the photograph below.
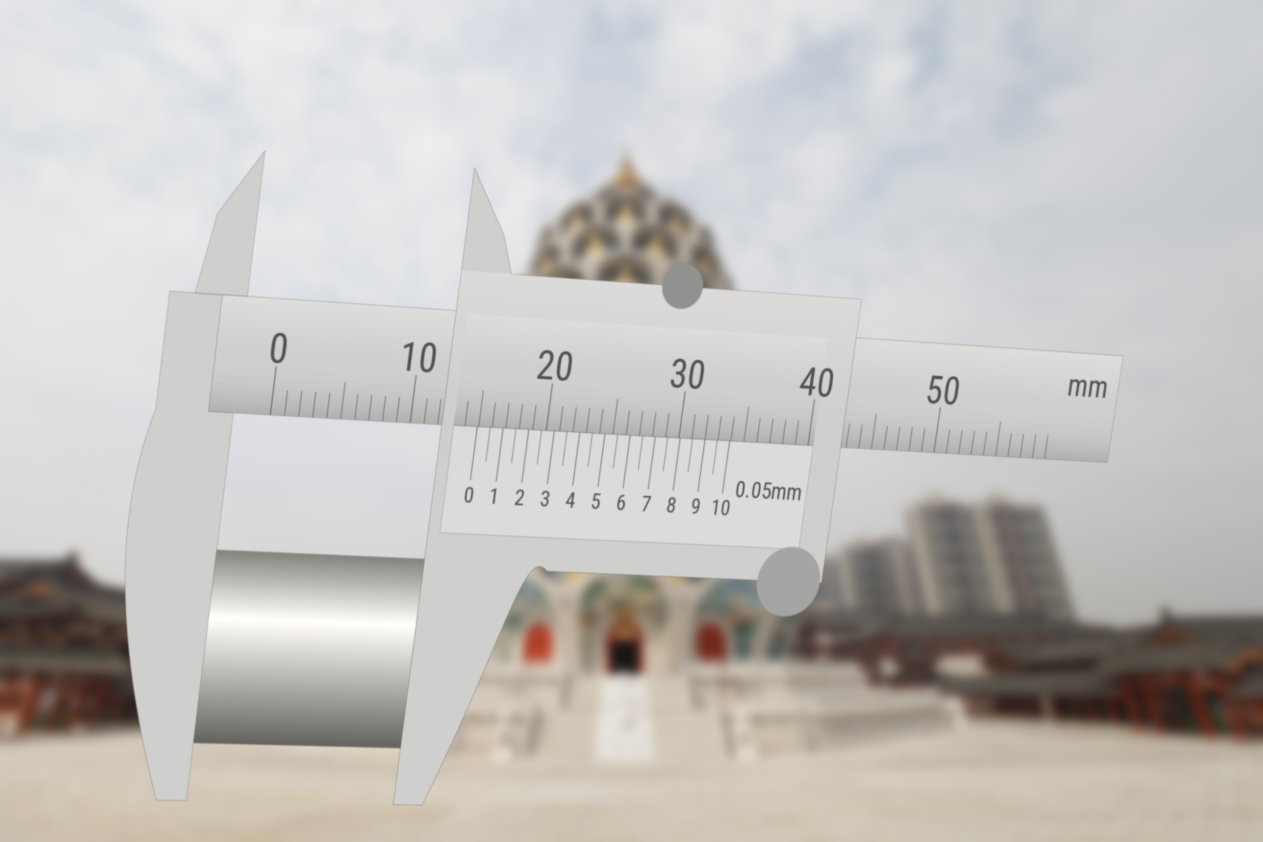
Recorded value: mm 14.9
